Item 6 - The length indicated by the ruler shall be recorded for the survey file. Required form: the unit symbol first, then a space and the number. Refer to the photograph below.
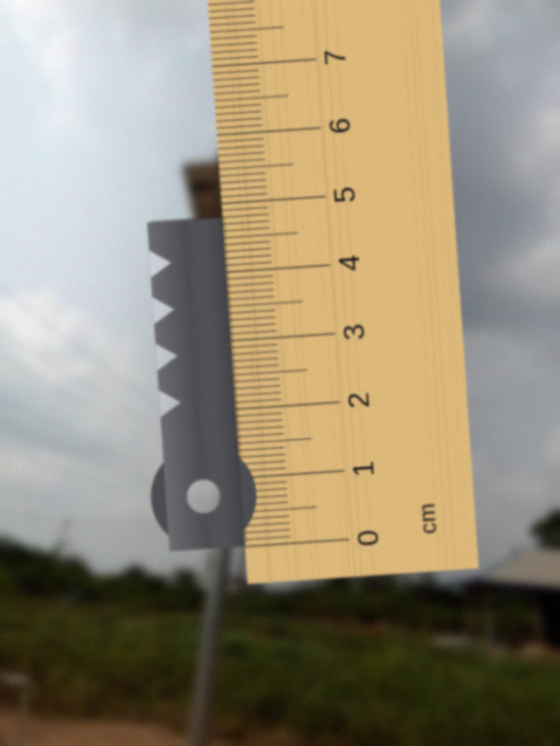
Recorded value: cm 4.8
